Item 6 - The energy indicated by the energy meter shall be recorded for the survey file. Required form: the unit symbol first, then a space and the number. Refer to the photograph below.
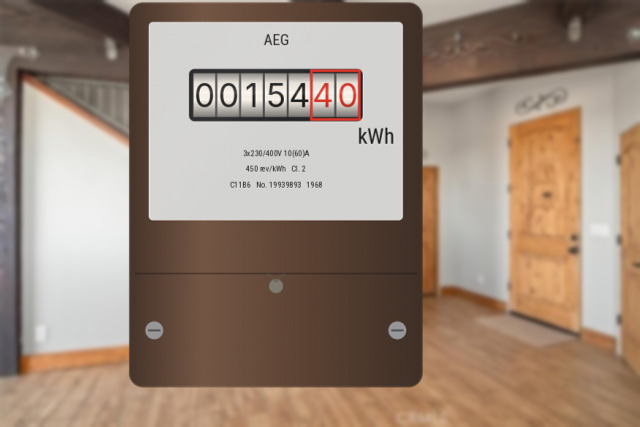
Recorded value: kWh 154.40
